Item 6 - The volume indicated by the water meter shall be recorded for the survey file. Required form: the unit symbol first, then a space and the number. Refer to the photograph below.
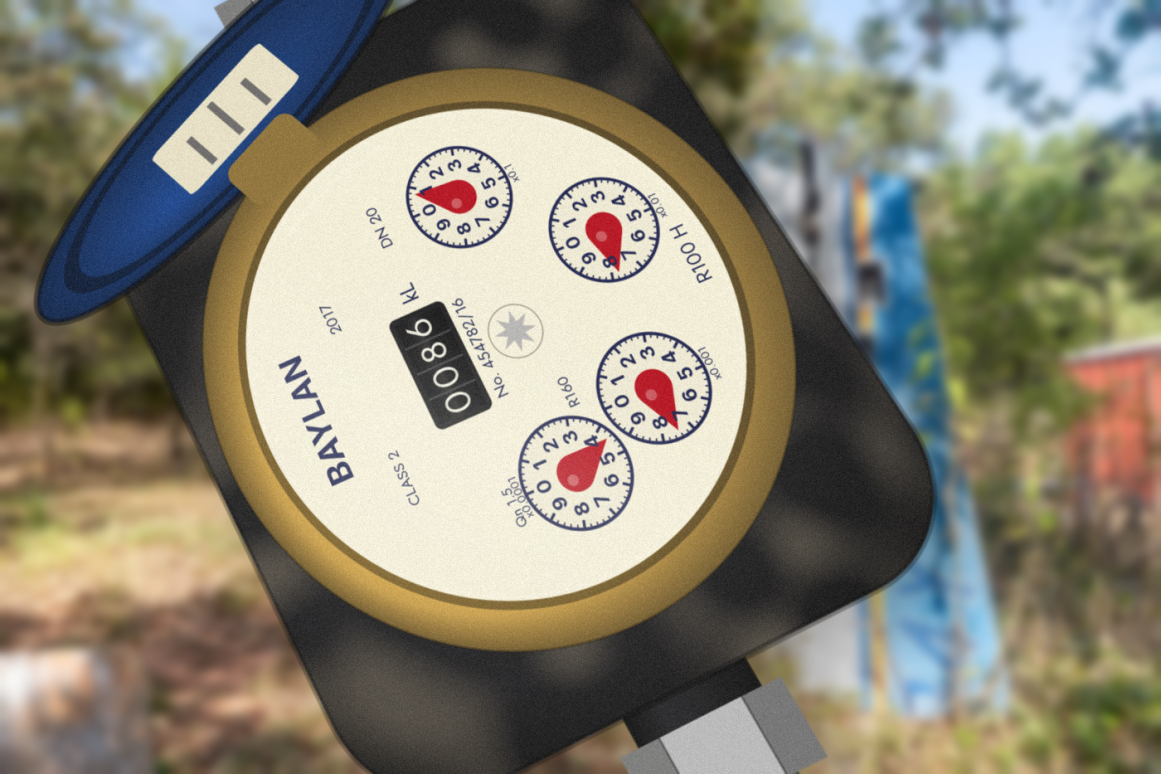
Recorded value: kL 86.0774
